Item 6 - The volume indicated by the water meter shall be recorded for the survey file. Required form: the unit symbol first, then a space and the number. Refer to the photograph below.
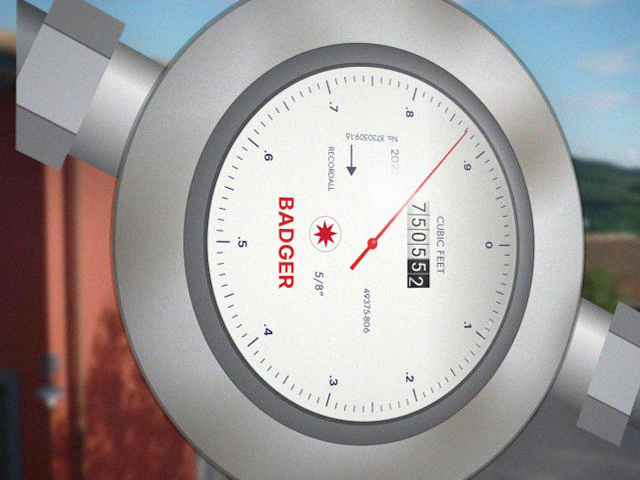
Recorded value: ft³ 750551.87
